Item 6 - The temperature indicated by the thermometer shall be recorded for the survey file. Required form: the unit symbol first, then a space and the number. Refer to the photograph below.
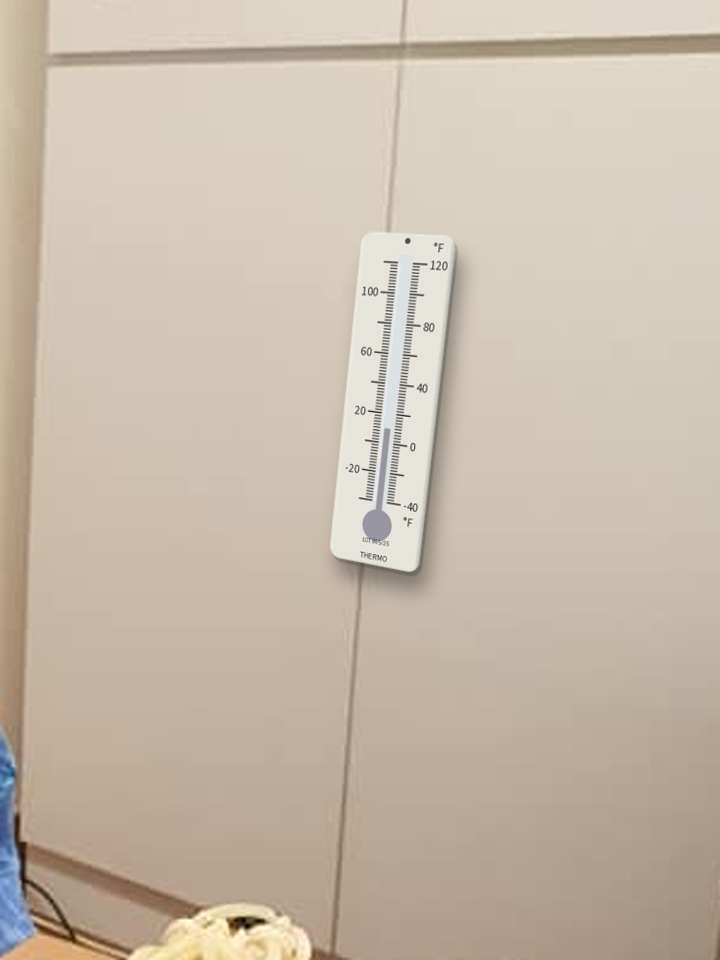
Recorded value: °F 10
